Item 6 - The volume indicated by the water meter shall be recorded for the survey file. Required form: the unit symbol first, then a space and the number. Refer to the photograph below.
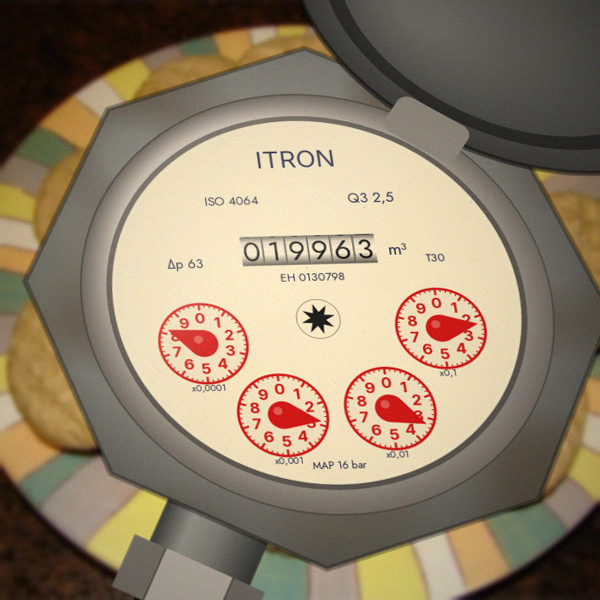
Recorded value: m³ 19963.2328
